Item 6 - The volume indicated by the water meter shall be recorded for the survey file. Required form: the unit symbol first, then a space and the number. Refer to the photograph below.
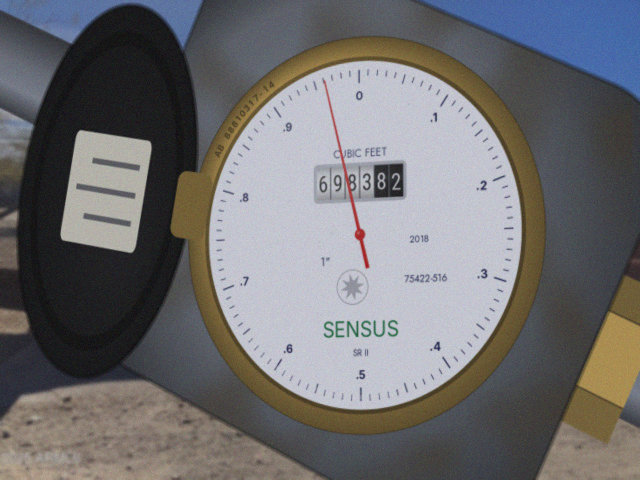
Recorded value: ft³ 698381.96
